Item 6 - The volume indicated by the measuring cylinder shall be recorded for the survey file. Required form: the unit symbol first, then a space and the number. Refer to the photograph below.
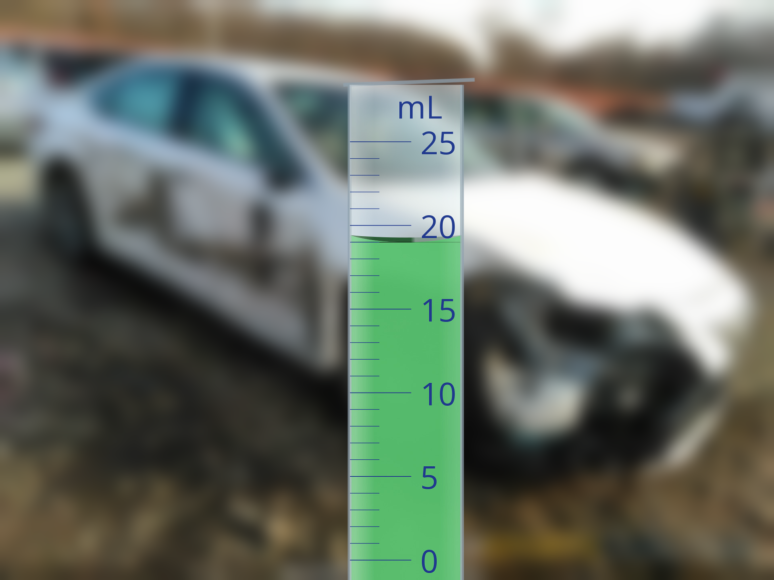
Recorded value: mL 19
